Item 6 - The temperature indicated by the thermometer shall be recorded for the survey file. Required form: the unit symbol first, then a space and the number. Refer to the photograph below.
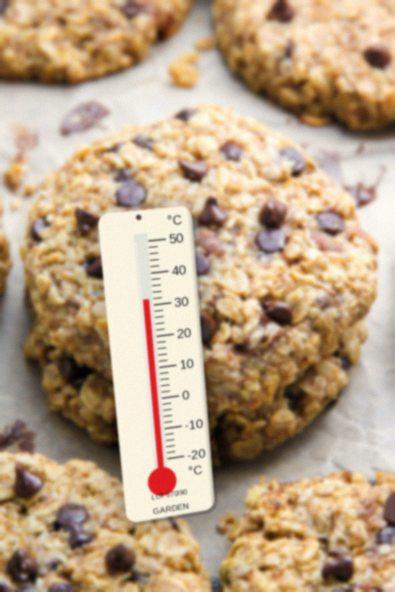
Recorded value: °C 32
